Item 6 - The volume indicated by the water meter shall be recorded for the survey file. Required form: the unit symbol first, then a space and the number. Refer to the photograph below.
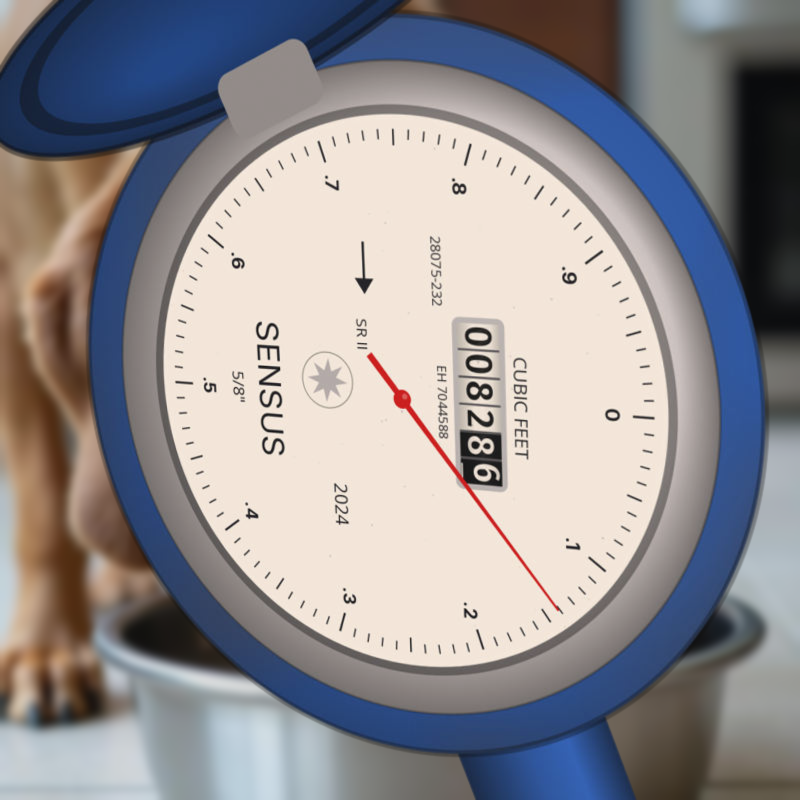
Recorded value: ft³ 8286.14
